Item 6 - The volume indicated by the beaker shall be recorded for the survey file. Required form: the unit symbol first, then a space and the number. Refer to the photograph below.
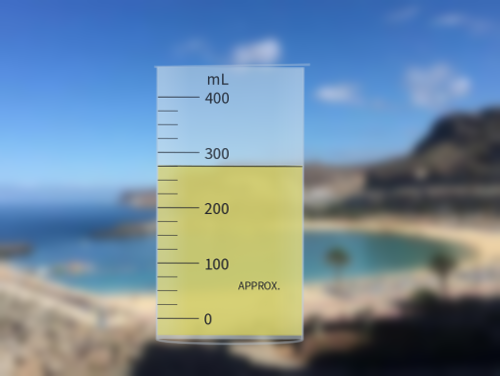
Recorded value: mL 275
